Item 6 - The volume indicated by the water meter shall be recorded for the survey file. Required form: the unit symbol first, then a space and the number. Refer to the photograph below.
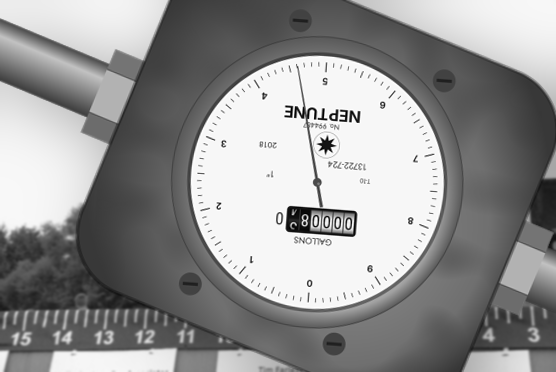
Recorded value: gal 834.6
